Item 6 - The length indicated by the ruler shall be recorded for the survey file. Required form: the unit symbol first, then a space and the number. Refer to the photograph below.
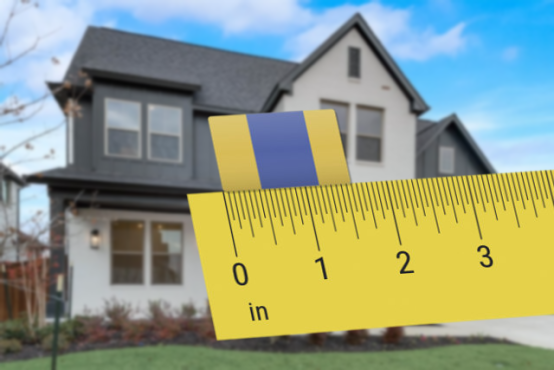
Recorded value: in 1.5625
